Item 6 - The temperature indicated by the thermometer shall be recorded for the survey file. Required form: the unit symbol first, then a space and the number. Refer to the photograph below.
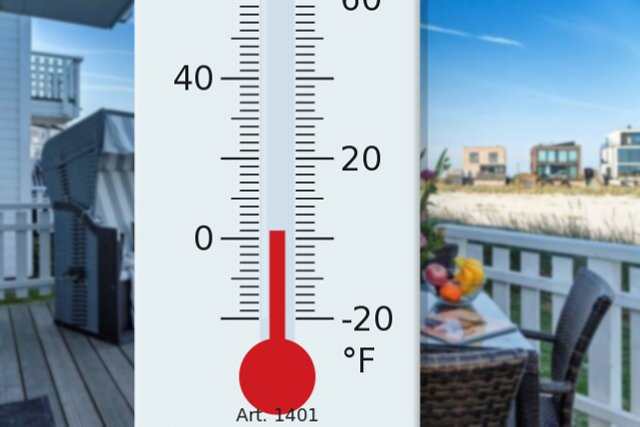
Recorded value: °F 2
